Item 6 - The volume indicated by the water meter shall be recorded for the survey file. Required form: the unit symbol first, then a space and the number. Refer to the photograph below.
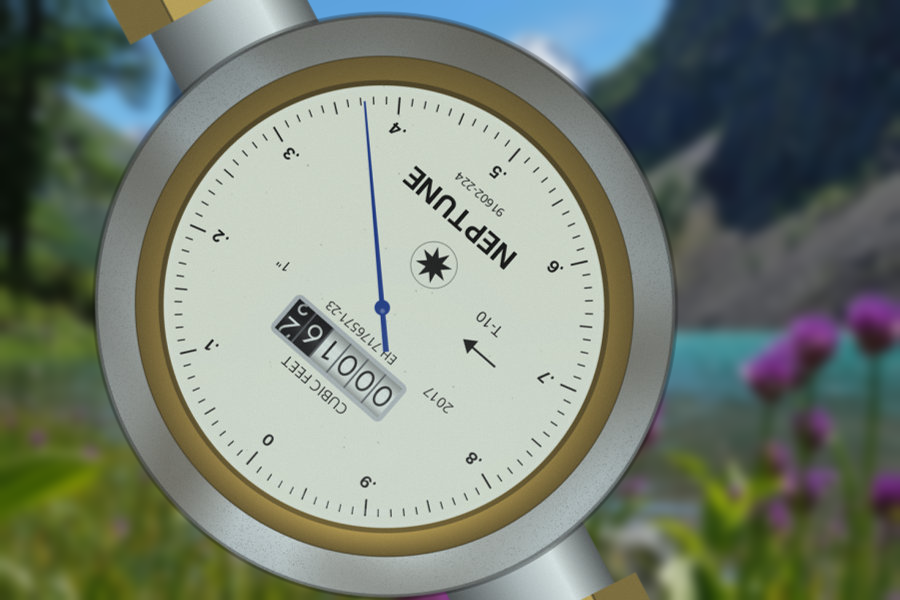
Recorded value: ft³ 162.37
